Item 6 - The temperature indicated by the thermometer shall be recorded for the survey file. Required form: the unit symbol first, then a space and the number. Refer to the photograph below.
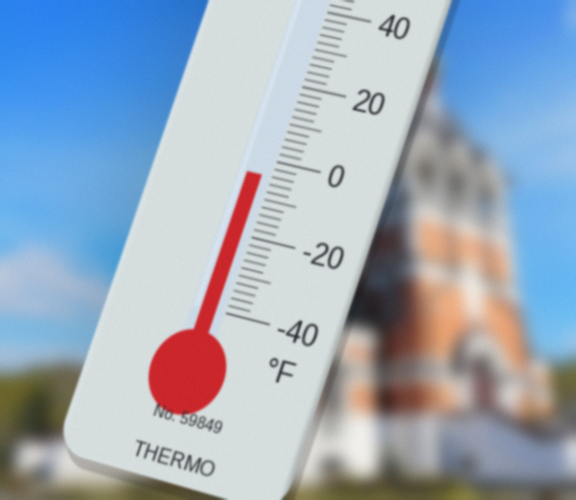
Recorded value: °F -4
